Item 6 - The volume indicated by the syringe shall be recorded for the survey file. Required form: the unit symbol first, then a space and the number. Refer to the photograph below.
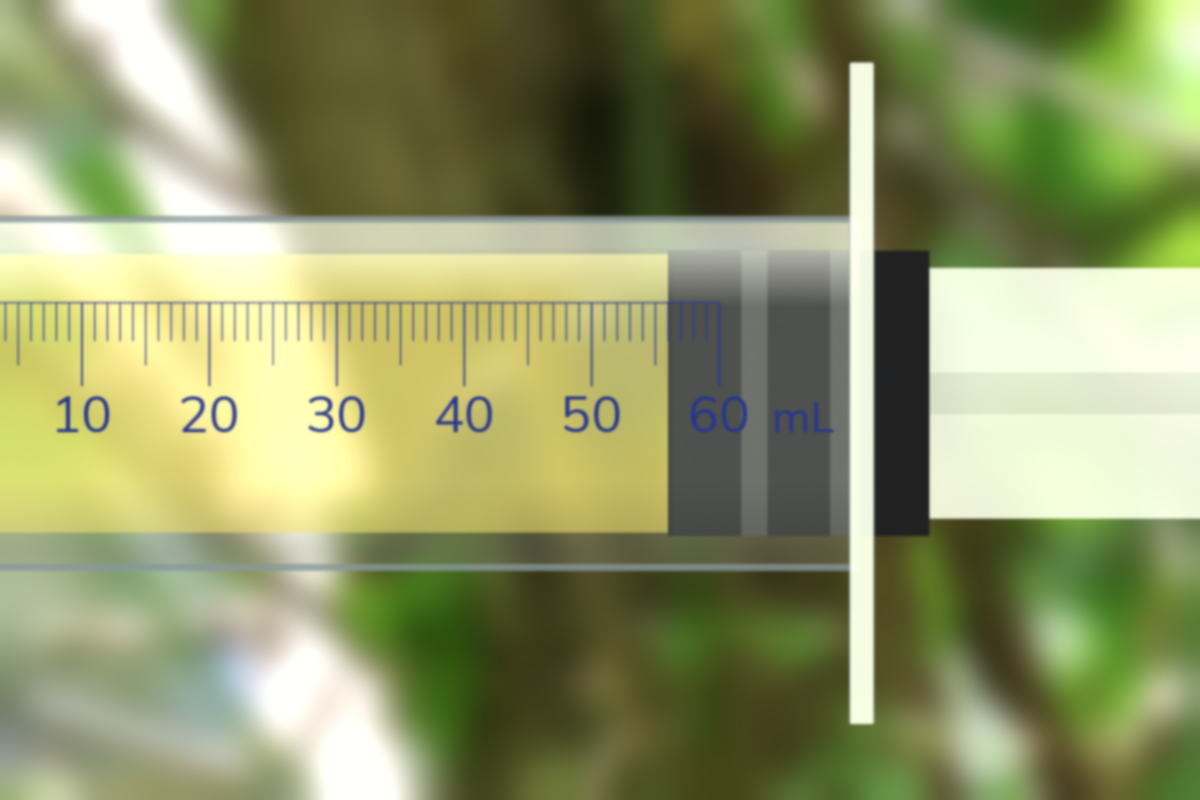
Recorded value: mL 56
